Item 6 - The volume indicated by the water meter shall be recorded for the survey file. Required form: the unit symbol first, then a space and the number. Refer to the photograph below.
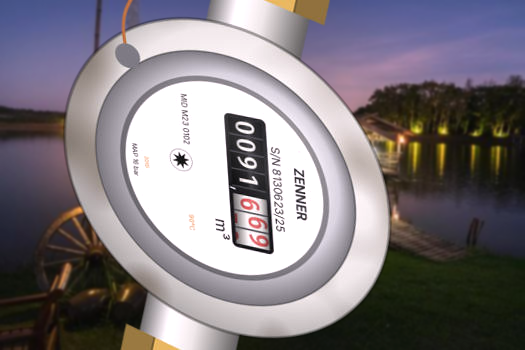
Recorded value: m³ 91.669
